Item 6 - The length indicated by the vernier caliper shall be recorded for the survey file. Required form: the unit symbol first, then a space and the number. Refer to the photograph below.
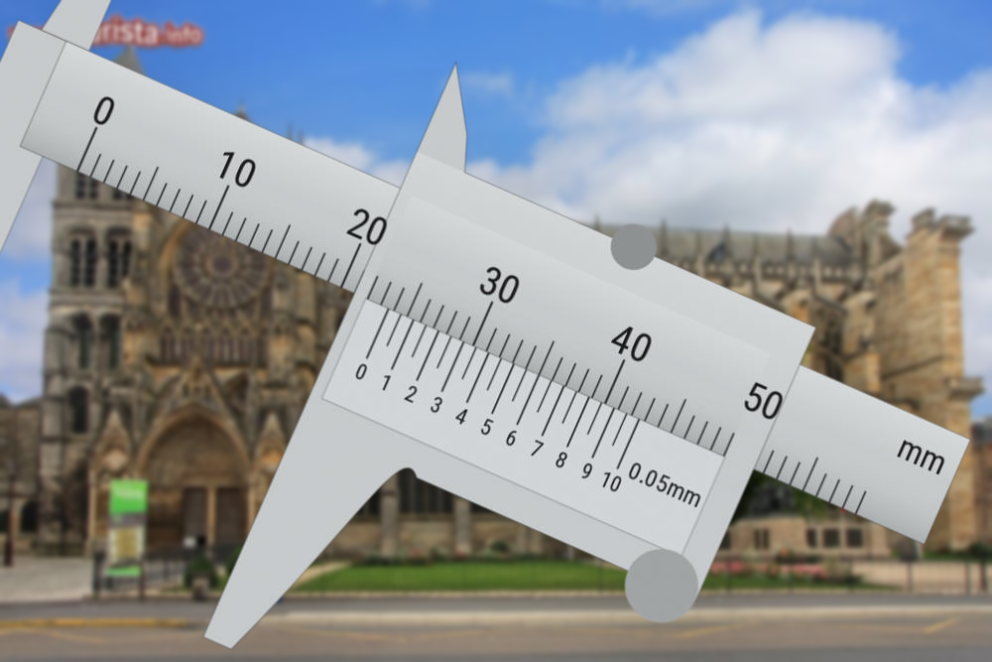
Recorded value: mm 23.6
